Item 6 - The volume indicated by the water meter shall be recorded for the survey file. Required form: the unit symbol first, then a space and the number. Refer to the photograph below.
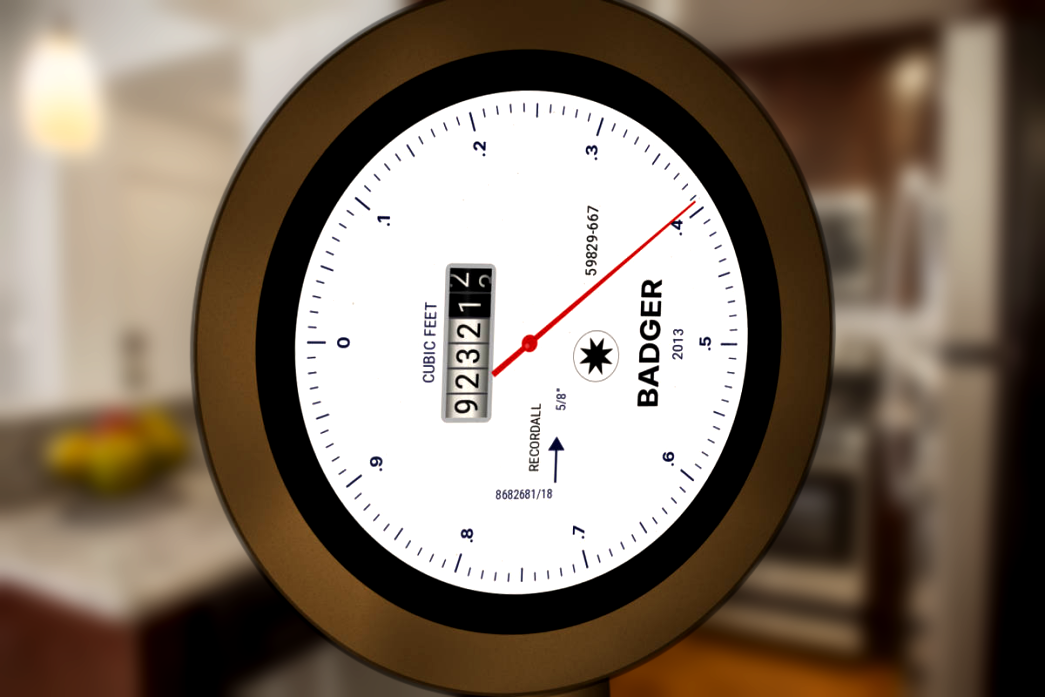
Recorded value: ft³ 923212.39
